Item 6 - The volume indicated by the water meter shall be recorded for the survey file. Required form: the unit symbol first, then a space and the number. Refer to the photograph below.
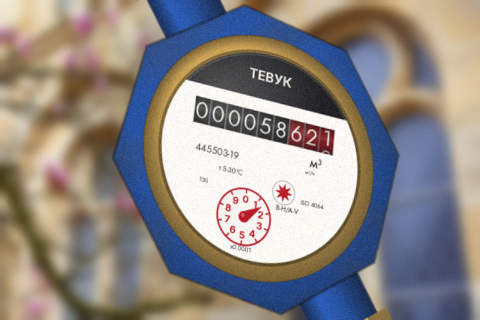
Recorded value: m³ 58.6211
